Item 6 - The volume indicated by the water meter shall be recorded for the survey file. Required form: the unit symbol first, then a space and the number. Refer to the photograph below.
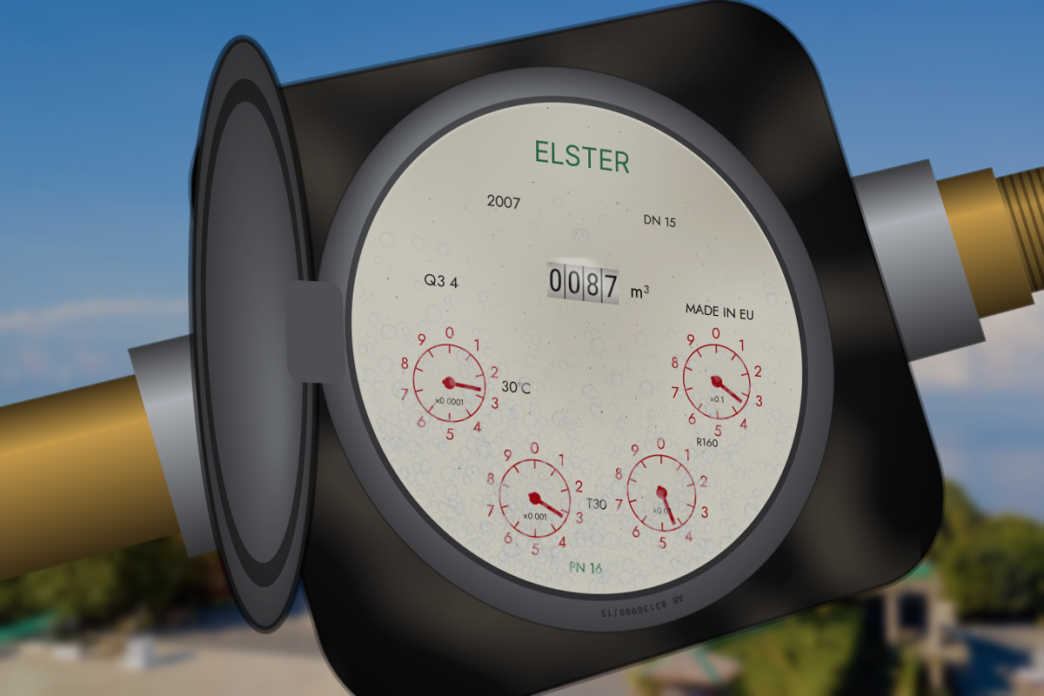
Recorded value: m³ 87.3432
